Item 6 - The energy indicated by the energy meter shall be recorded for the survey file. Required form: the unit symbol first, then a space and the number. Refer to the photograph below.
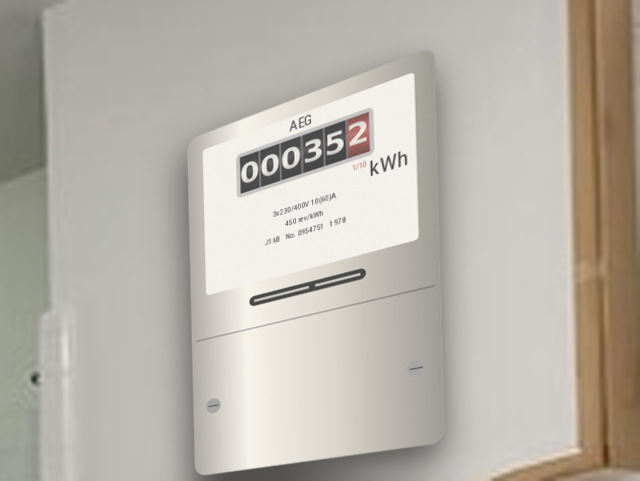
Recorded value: kWh 35.2
